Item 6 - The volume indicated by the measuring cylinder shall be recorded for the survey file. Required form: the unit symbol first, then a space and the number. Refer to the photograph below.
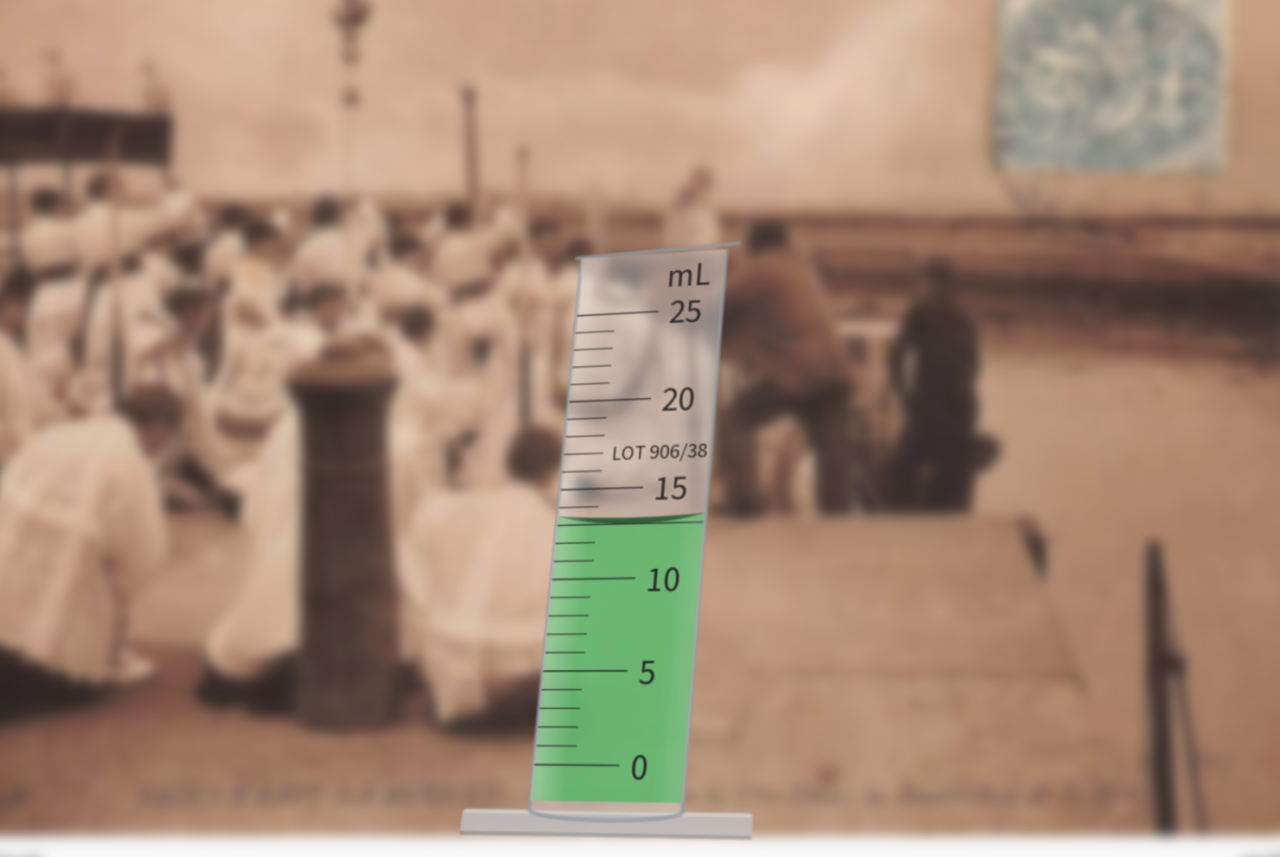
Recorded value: mL 13
